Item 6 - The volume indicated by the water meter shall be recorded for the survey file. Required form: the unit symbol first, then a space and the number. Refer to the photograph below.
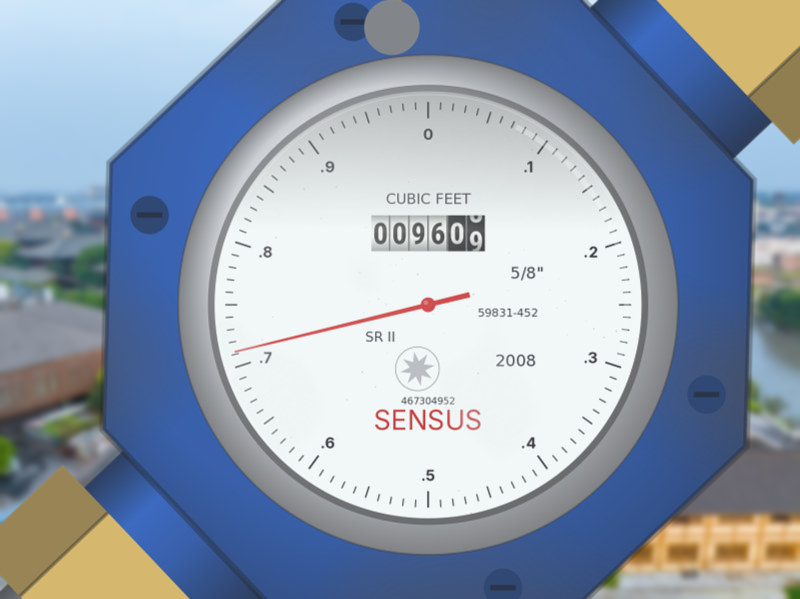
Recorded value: ft³ 9608.71
